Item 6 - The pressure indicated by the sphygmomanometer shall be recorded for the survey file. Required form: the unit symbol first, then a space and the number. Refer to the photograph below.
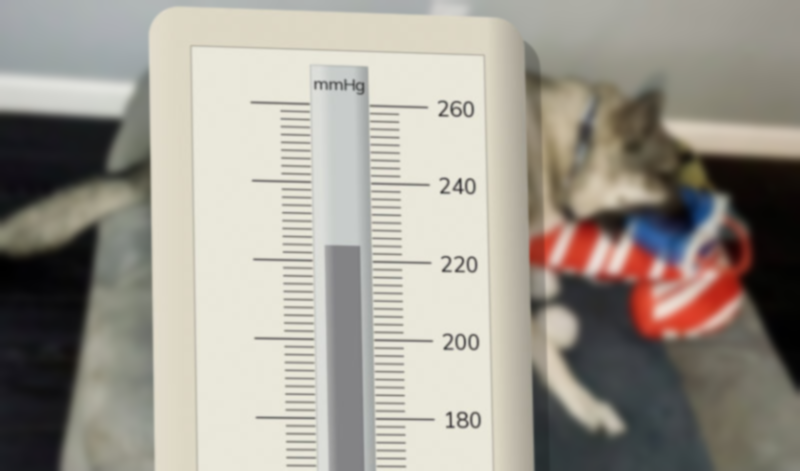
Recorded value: mmHg 224
